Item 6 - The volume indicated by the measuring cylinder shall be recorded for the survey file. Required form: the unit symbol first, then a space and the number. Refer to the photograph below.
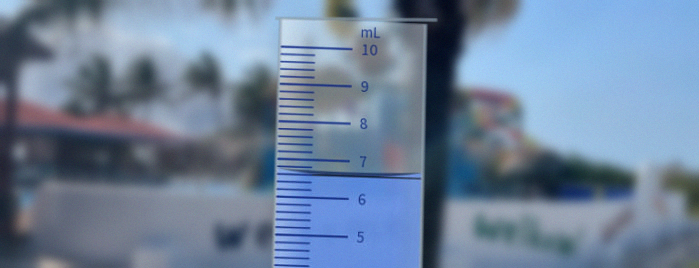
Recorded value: mL 6.6
